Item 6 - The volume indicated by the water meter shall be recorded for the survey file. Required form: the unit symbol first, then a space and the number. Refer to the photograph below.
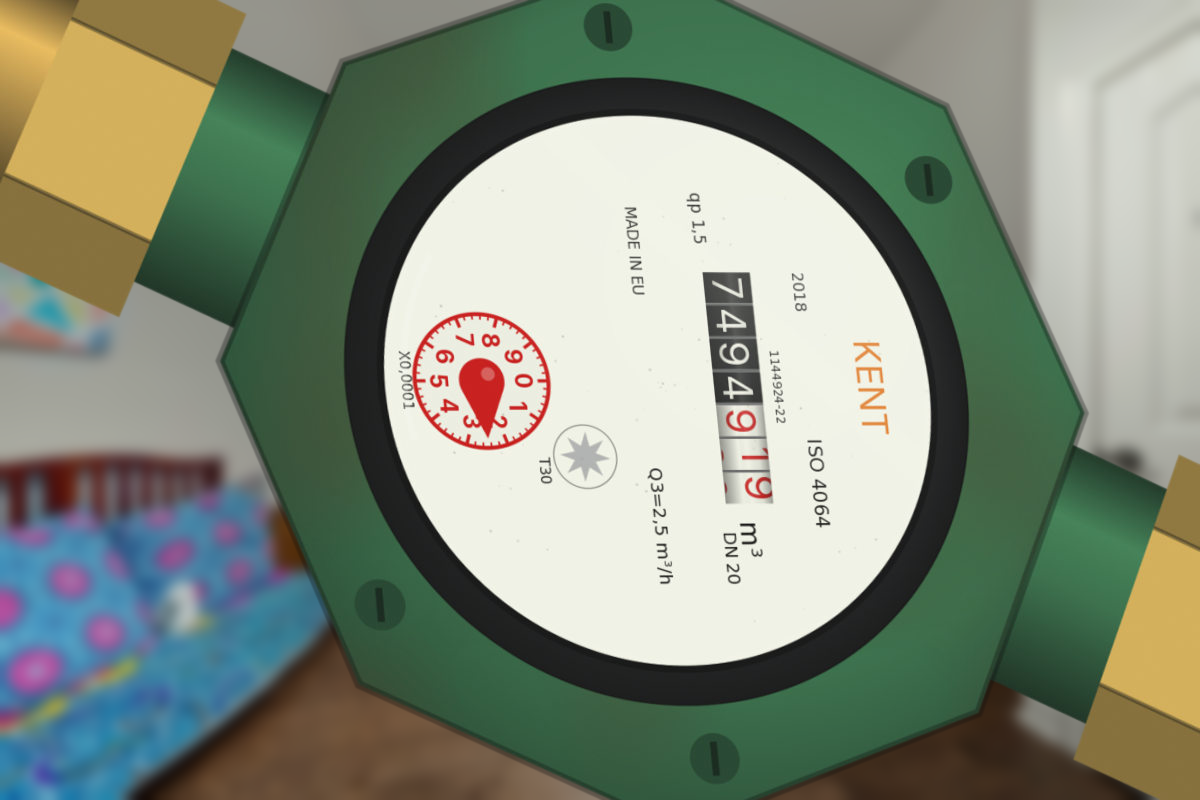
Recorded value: m³ 7494.9192
